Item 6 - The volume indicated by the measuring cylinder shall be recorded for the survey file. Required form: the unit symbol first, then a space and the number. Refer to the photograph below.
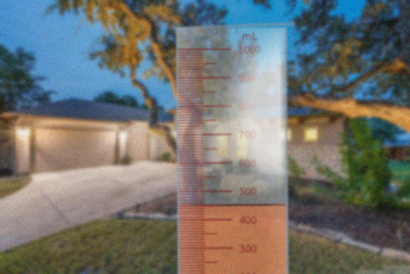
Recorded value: mL 450
